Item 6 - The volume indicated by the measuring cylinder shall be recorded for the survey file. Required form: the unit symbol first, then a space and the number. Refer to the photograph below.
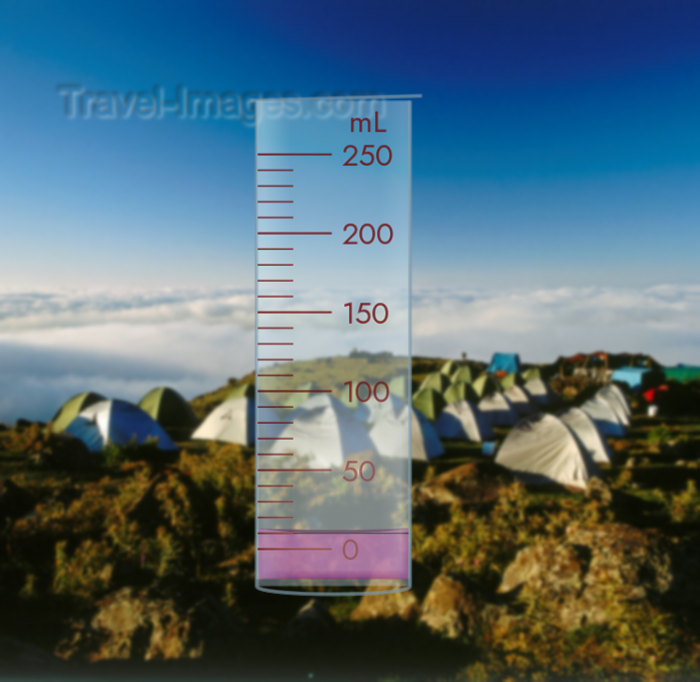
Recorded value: mL 10
